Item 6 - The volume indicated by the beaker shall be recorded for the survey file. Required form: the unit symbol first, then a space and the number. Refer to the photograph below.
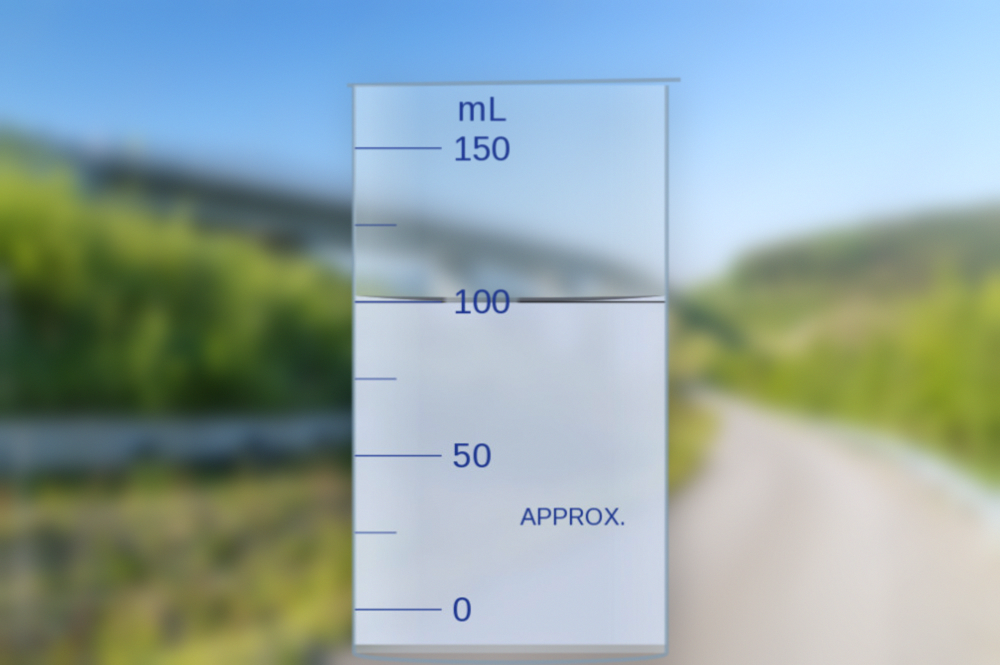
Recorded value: mL 100
